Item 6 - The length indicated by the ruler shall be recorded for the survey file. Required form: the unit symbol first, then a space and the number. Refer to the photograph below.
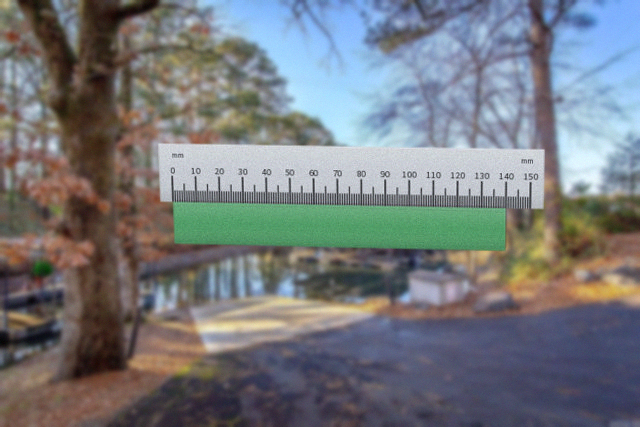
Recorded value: mm 140
